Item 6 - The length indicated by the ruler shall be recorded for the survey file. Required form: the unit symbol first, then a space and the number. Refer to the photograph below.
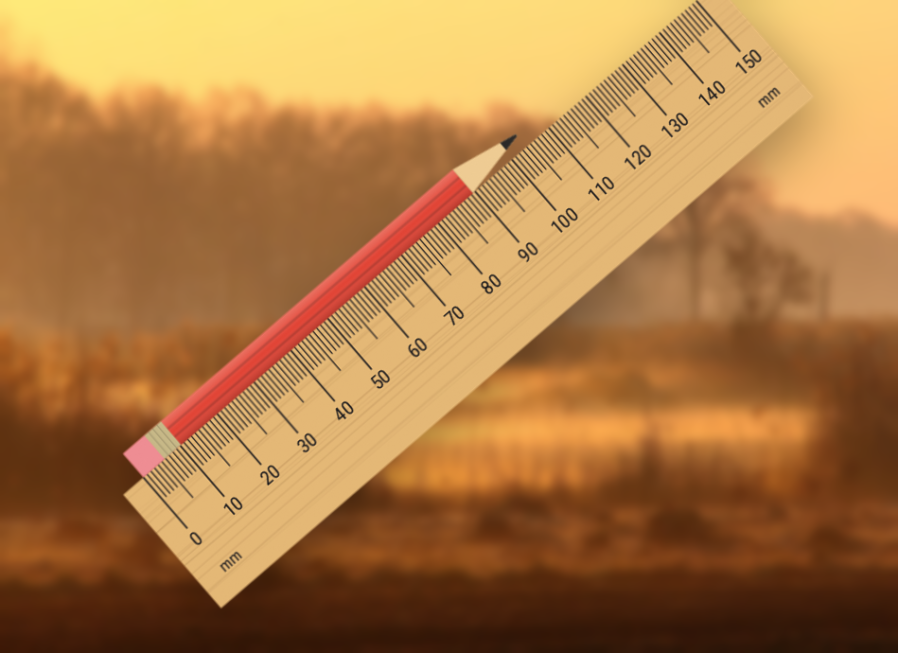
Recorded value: mm 104
